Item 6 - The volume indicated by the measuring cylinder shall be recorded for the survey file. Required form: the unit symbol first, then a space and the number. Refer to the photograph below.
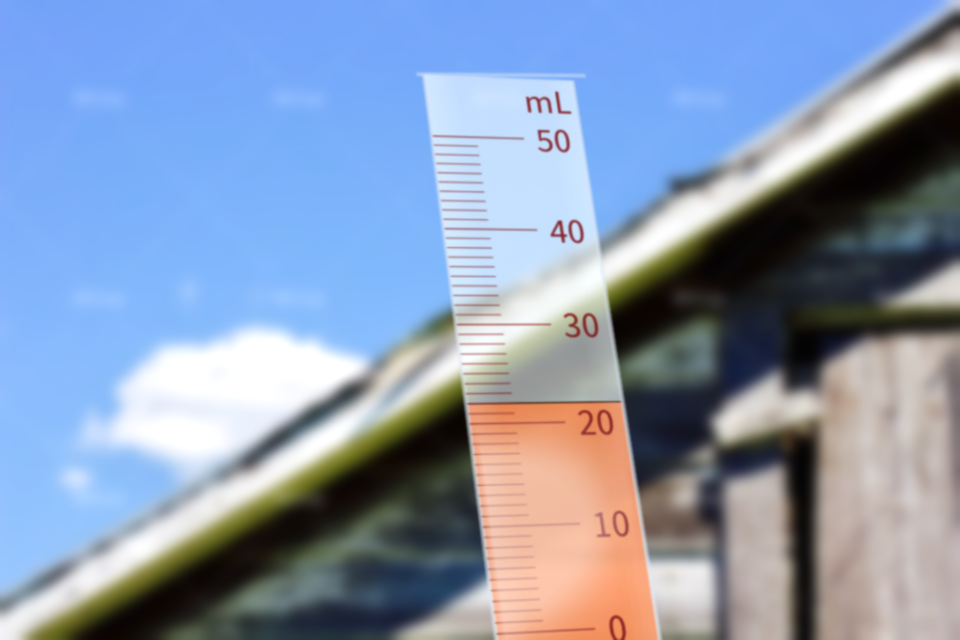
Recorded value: mL 22
